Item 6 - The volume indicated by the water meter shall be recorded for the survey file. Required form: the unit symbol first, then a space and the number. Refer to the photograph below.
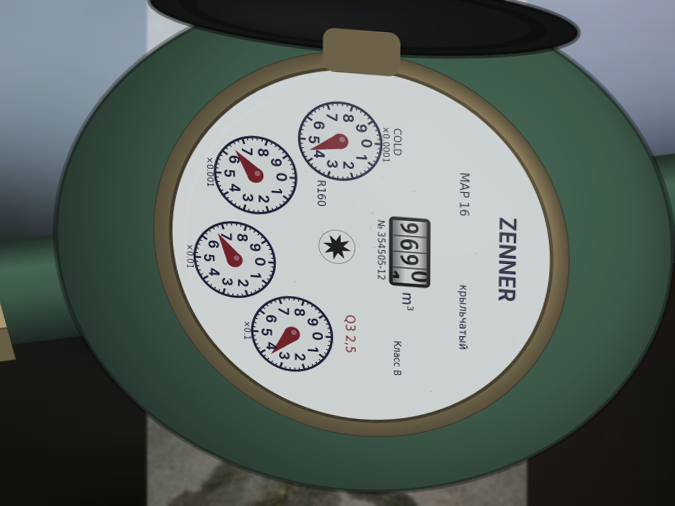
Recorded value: m³ 9690.3664
